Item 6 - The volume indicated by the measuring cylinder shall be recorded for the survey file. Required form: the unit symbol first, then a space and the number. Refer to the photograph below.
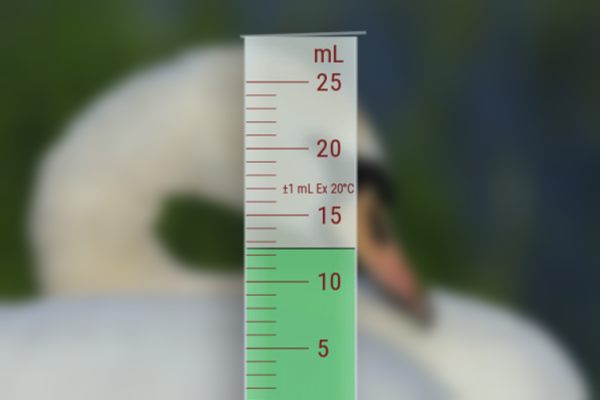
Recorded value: mL 12.5
